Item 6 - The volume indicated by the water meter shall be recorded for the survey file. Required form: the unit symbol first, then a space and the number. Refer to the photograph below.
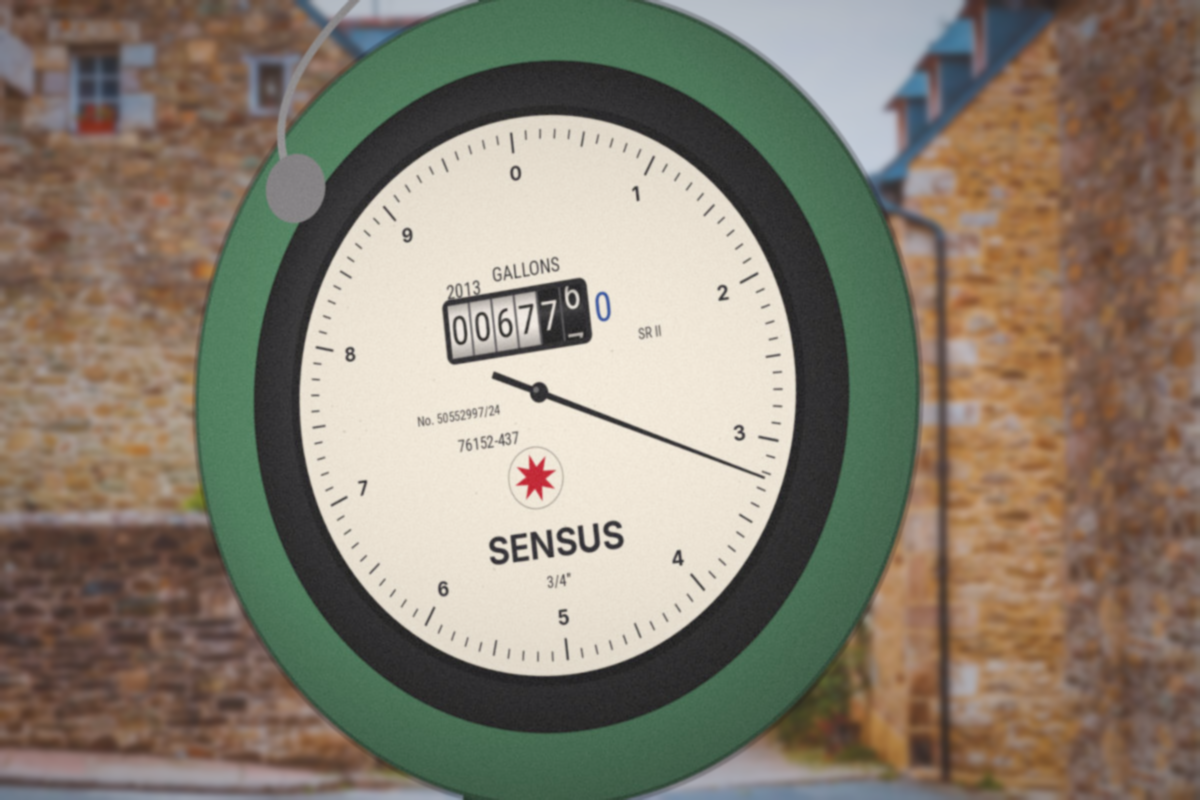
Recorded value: gal 67763.2
